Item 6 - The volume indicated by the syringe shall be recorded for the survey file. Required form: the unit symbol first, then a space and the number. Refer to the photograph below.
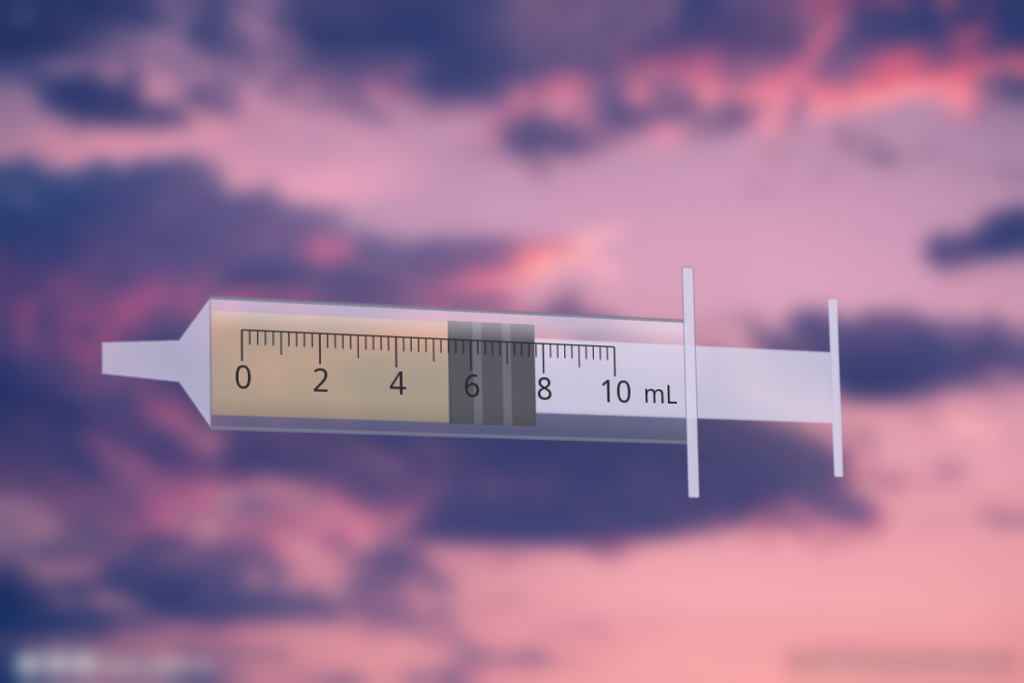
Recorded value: mL 5.4
